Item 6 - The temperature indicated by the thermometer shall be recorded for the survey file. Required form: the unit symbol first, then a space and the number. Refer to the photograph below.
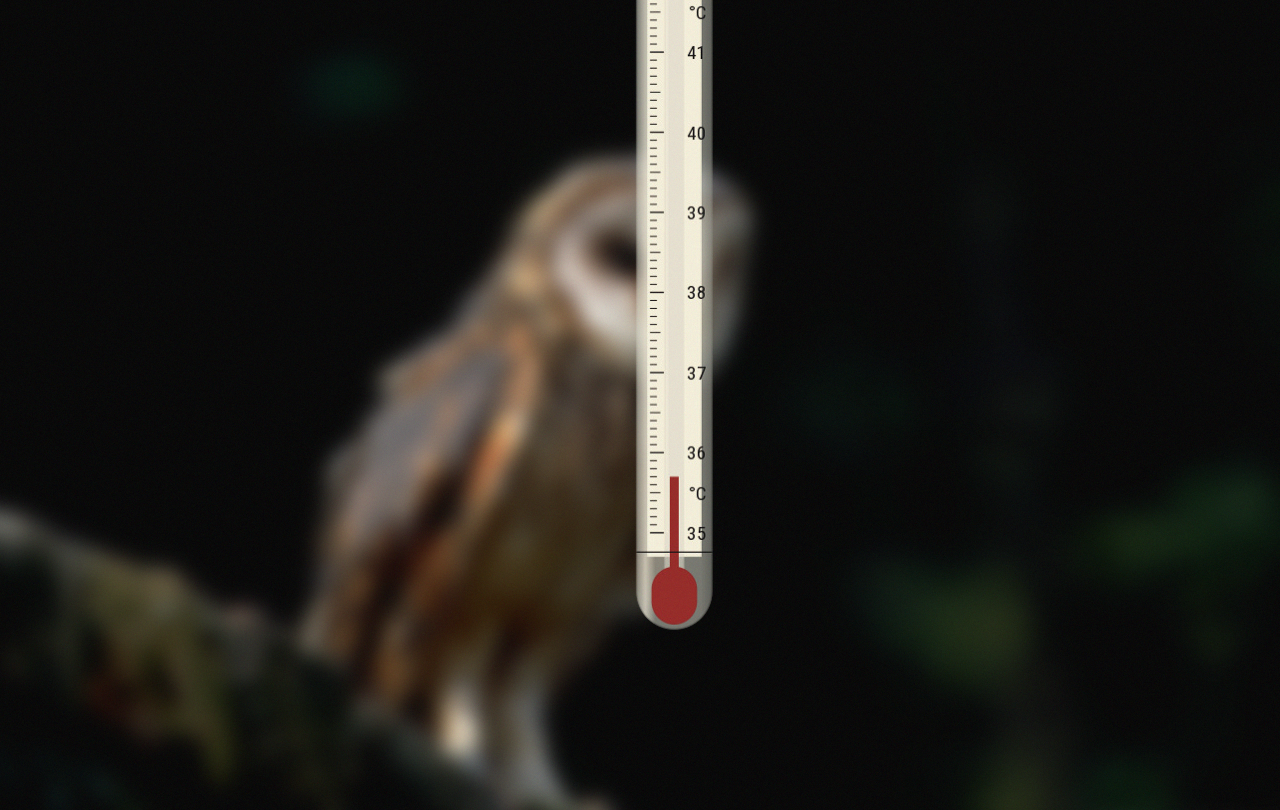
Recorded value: °C 35.7
